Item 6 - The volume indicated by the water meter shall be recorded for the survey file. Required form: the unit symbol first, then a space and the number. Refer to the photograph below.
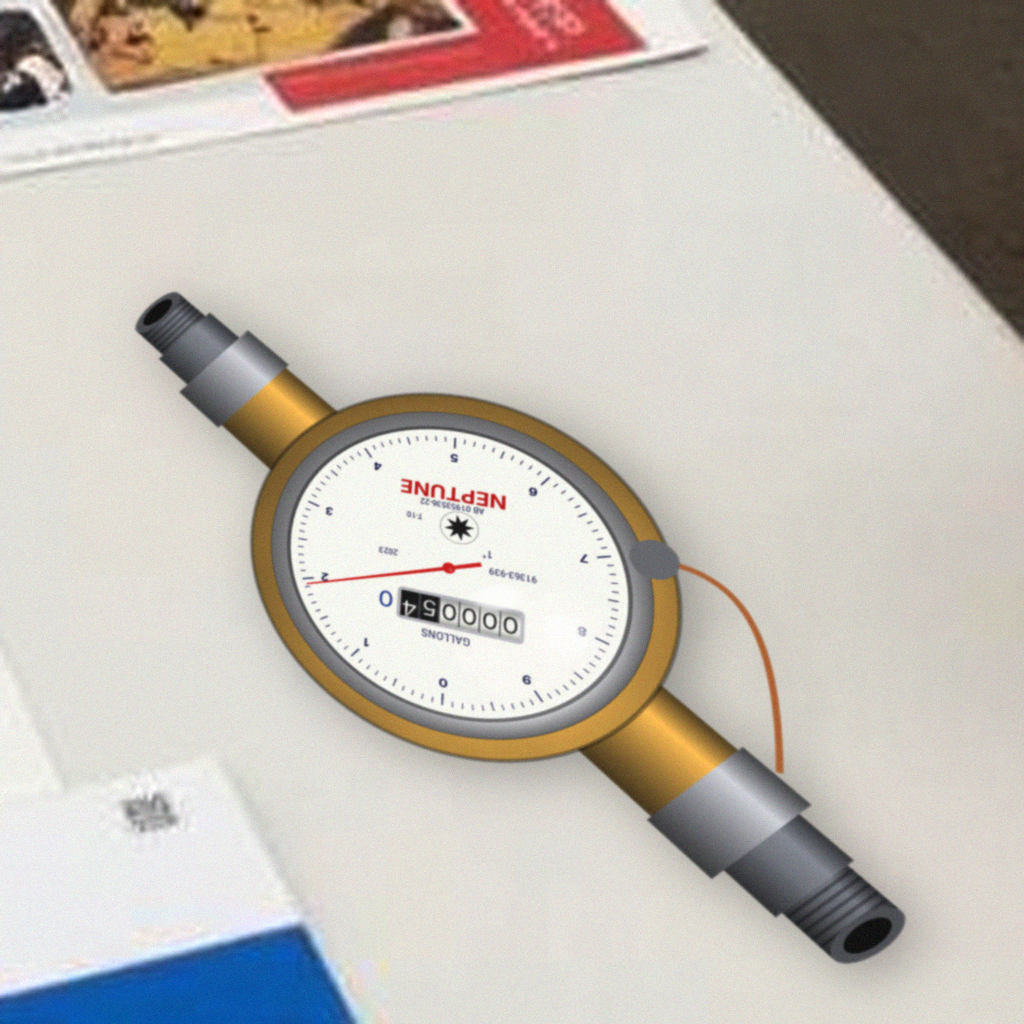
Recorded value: gal 541.9
